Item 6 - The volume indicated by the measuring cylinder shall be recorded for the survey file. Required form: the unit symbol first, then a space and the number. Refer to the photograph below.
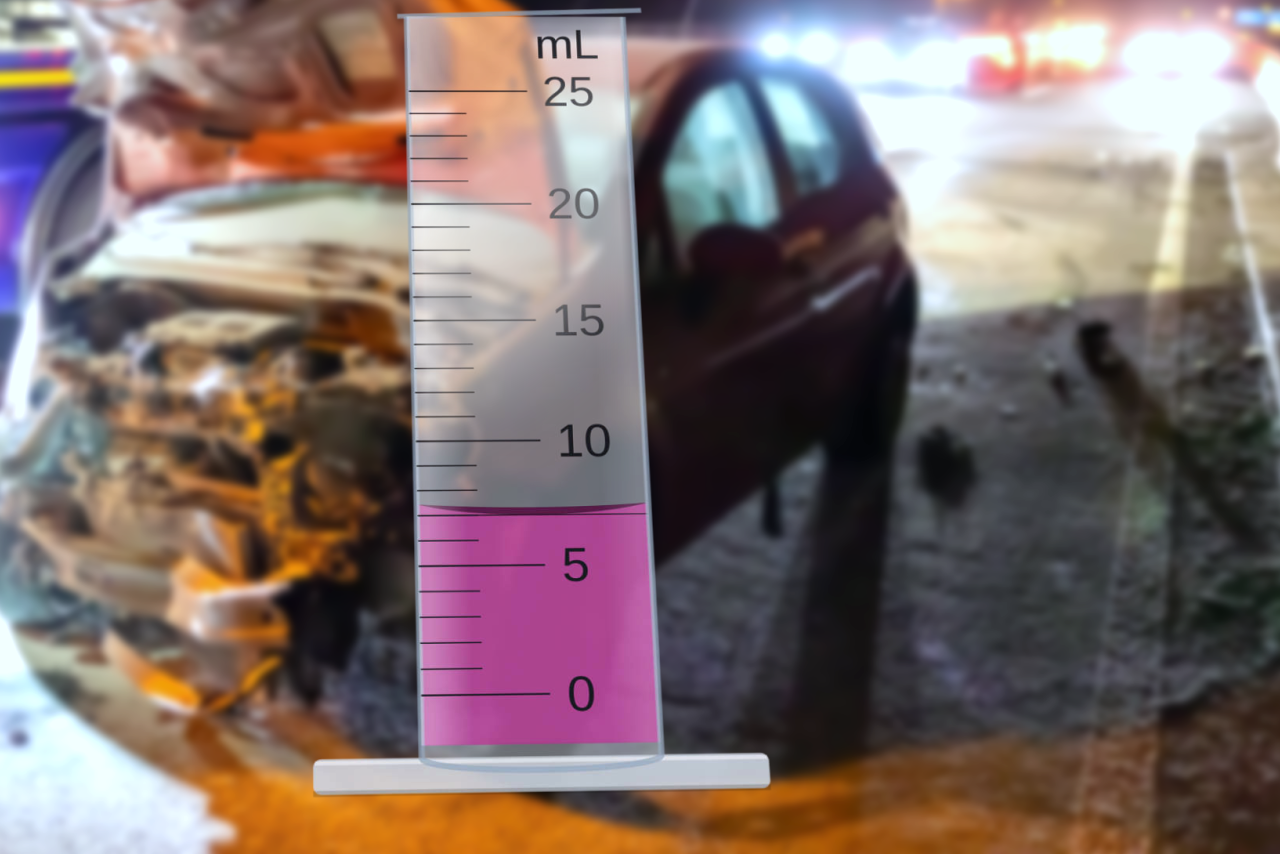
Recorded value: mL 7
